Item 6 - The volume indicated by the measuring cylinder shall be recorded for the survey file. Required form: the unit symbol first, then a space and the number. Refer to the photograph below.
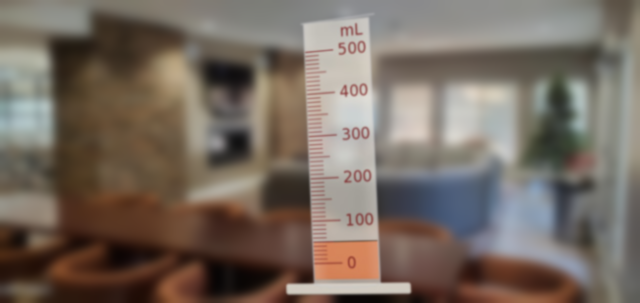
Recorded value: mL 50
